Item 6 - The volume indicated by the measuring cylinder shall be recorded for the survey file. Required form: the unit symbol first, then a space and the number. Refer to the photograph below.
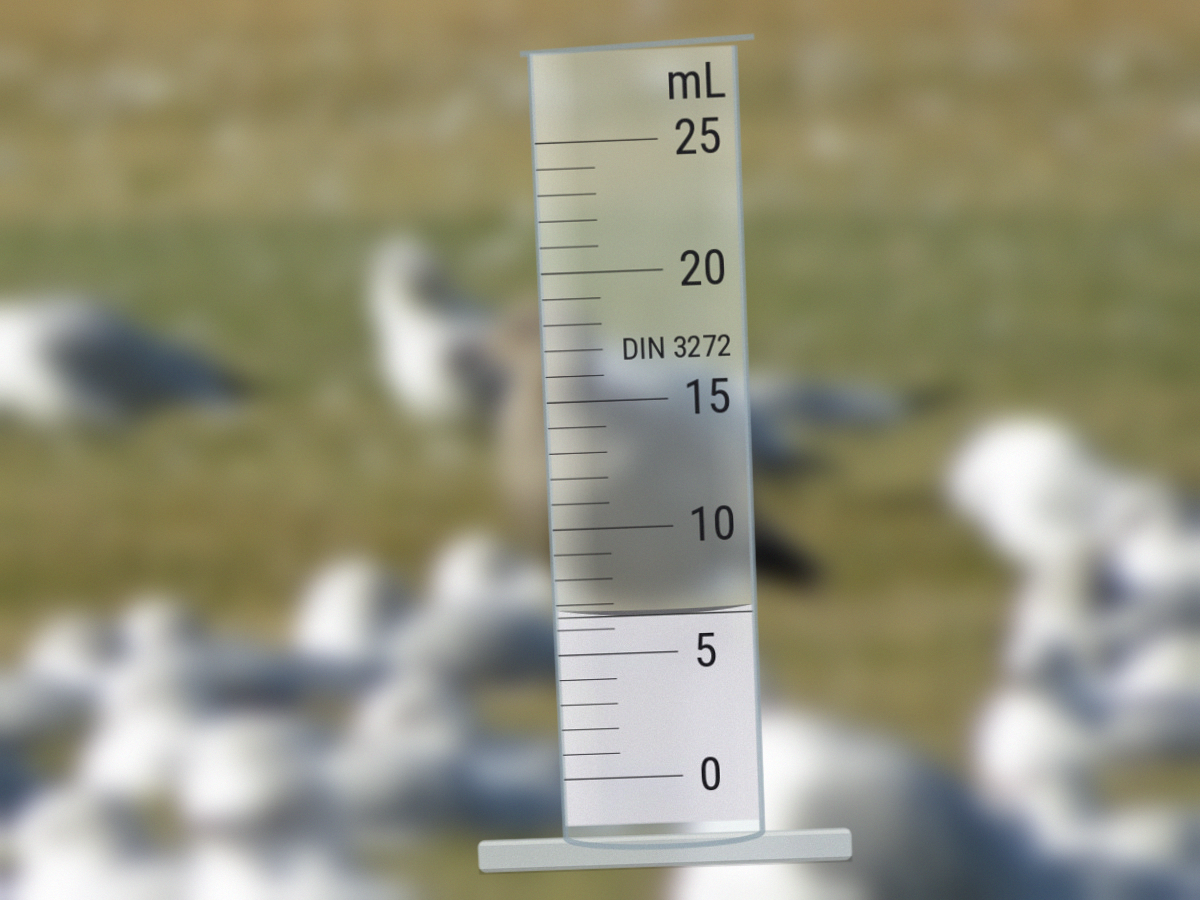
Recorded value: mL 6.5
